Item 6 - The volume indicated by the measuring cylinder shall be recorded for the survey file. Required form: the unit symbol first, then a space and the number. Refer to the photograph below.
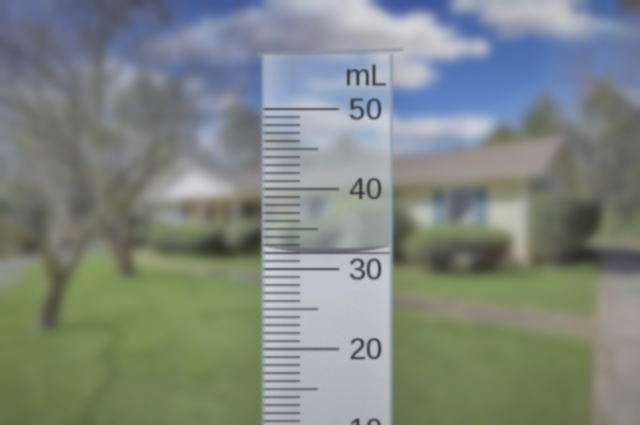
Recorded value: mL 32
